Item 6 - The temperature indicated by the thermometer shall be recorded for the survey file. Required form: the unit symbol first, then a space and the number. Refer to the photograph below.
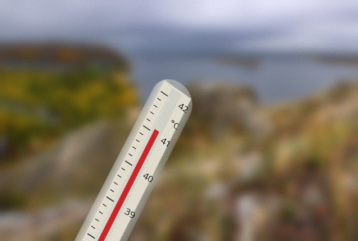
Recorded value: °C 41.1
